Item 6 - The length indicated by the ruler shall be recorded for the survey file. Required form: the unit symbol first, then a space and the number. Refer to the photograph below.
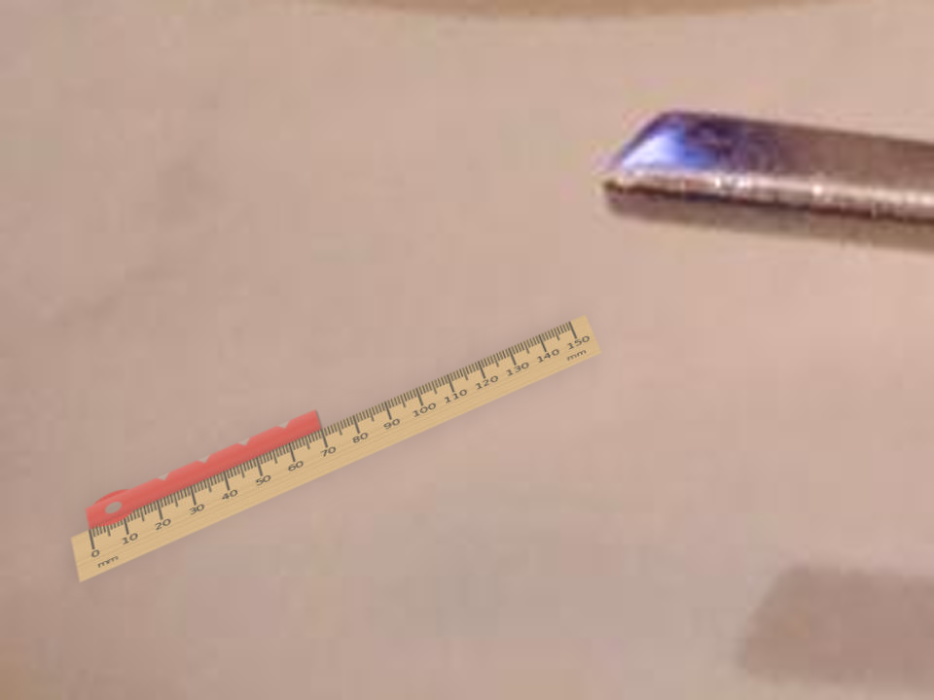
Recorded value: mm 70
